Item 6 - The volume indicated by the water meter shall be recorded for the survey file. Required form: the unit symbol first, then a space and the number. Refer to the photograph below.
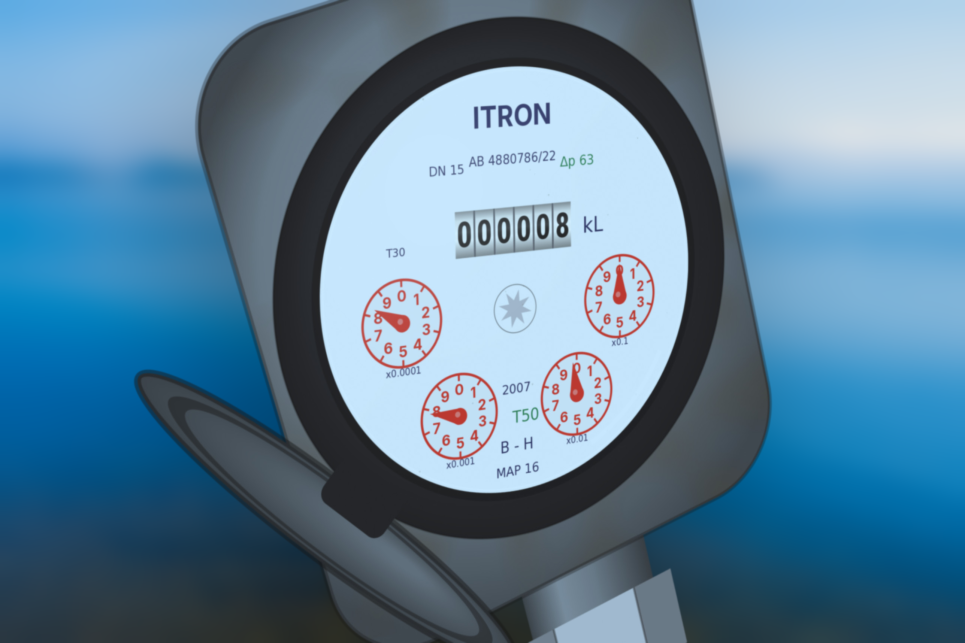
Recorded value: kL 7.9978
